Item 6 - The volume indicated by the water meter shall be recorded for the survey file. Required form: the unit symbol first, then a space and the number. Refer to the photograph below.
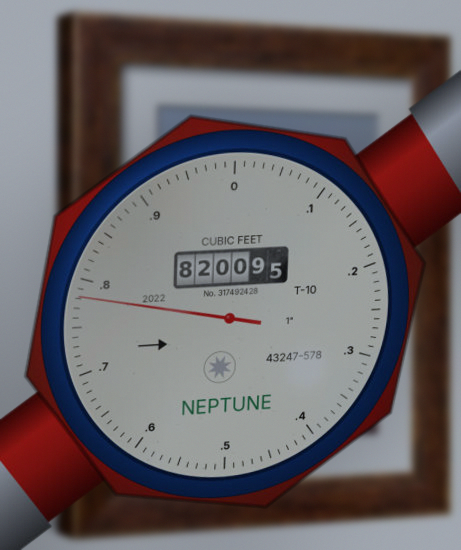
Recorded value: ft³ 820094.78
